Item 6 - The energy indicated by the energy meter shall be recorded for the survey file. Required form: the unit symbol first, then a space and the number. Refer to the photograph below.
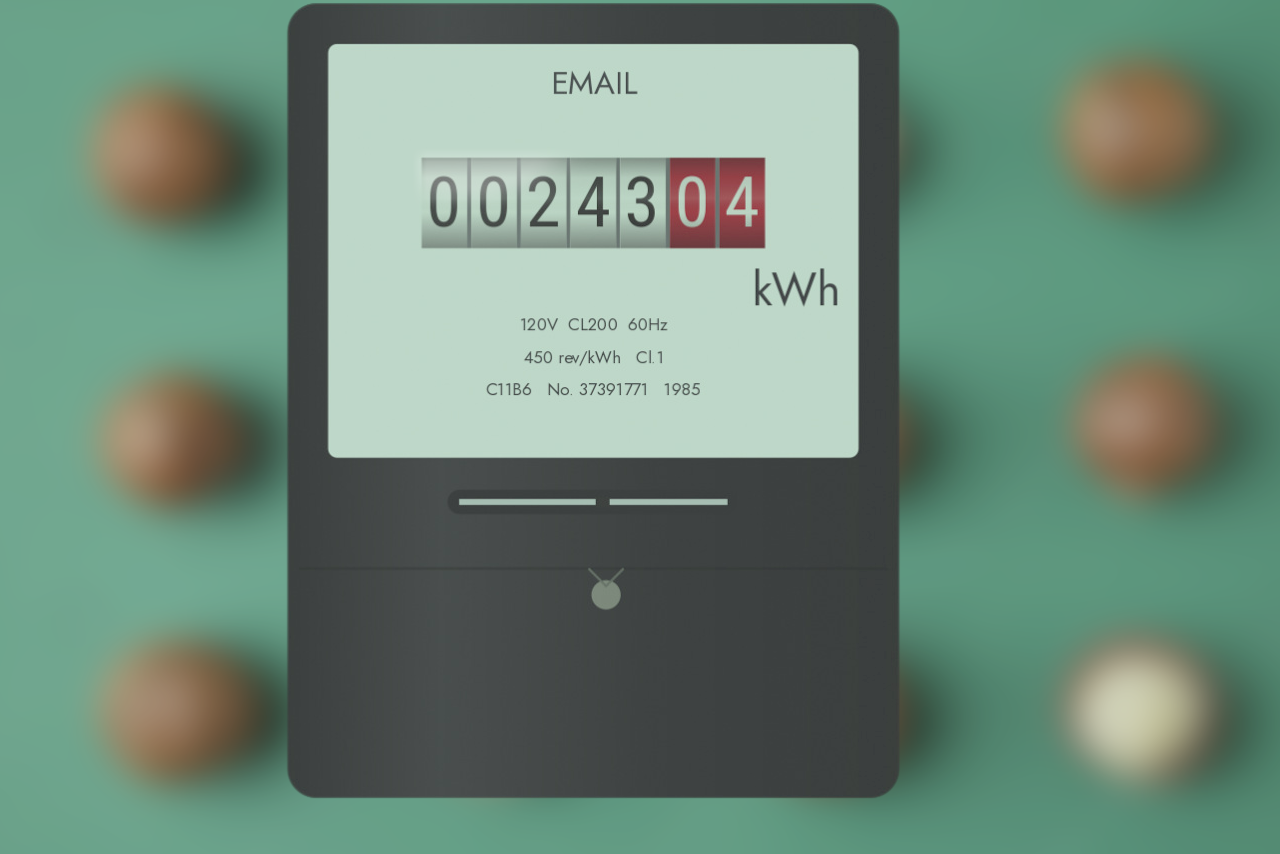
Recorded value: kWh 243.04
